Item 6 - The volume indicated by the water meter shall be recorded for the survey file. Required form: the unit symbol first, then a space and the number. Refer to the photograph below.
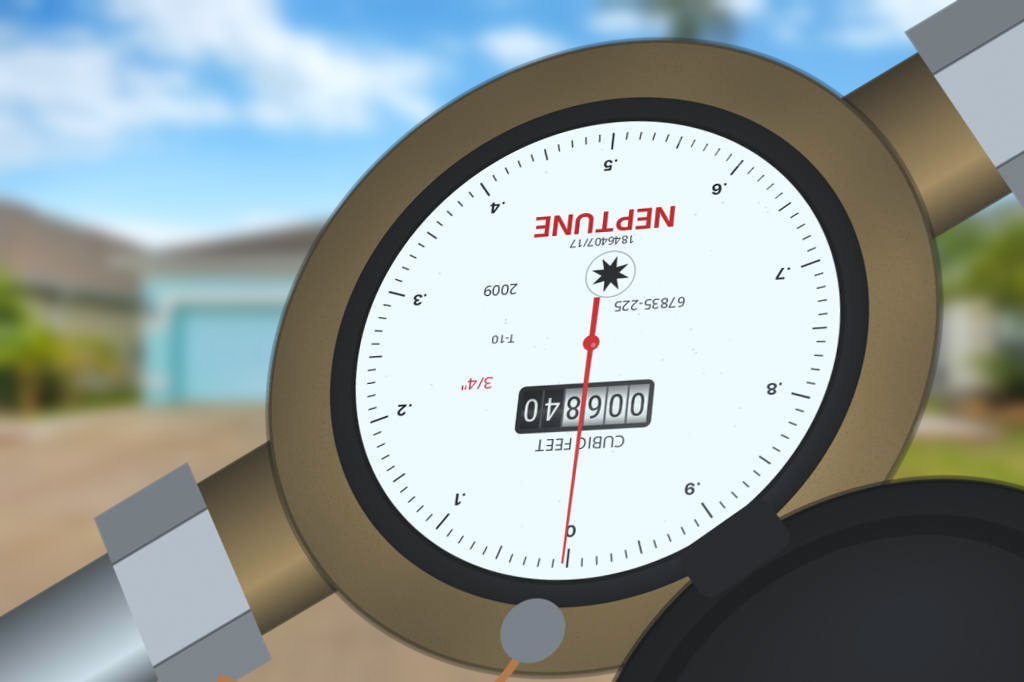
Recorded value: ft³ 6840.00
